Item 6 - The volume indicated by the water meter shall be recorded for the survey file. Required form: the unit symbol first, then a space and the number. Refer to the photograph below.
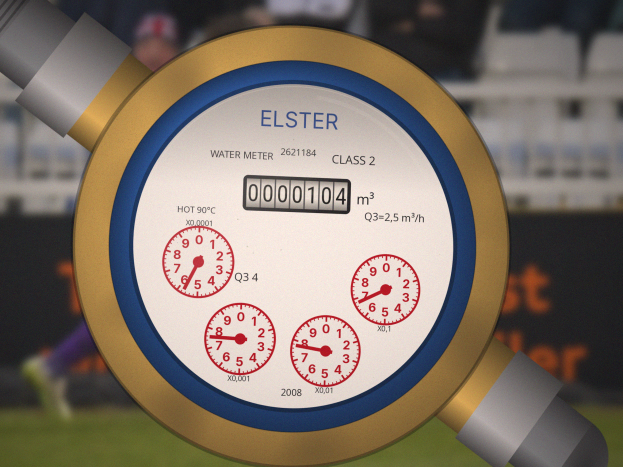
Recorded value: m³ 104.6775
